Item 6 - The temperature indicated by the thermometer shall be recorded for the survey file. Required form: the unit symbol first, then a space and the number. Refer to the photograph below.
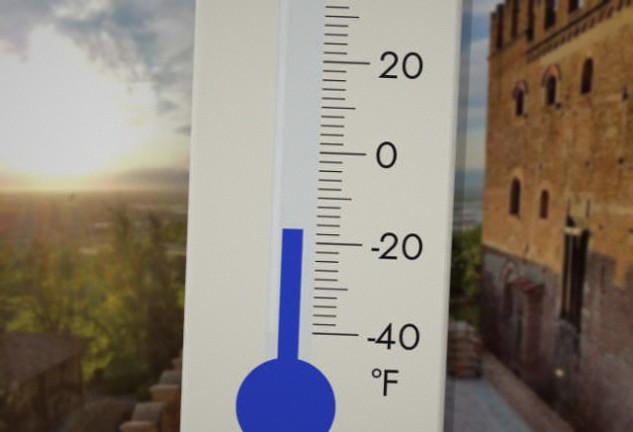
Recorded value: °F -17
